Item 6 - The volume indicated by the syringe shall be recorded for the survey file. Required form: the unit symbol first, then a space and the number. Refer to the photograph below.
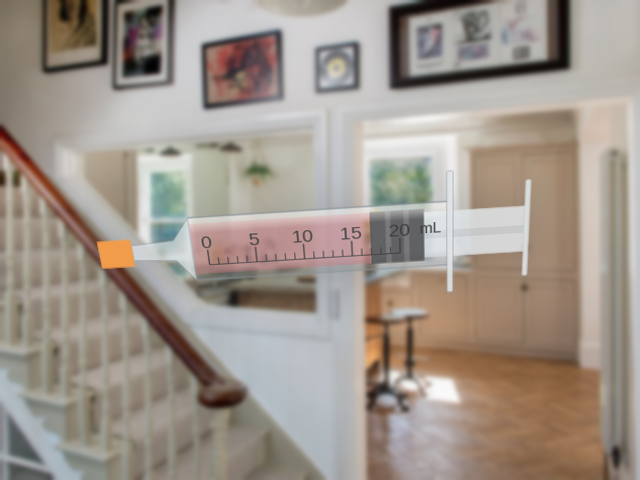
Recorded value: mL 17
